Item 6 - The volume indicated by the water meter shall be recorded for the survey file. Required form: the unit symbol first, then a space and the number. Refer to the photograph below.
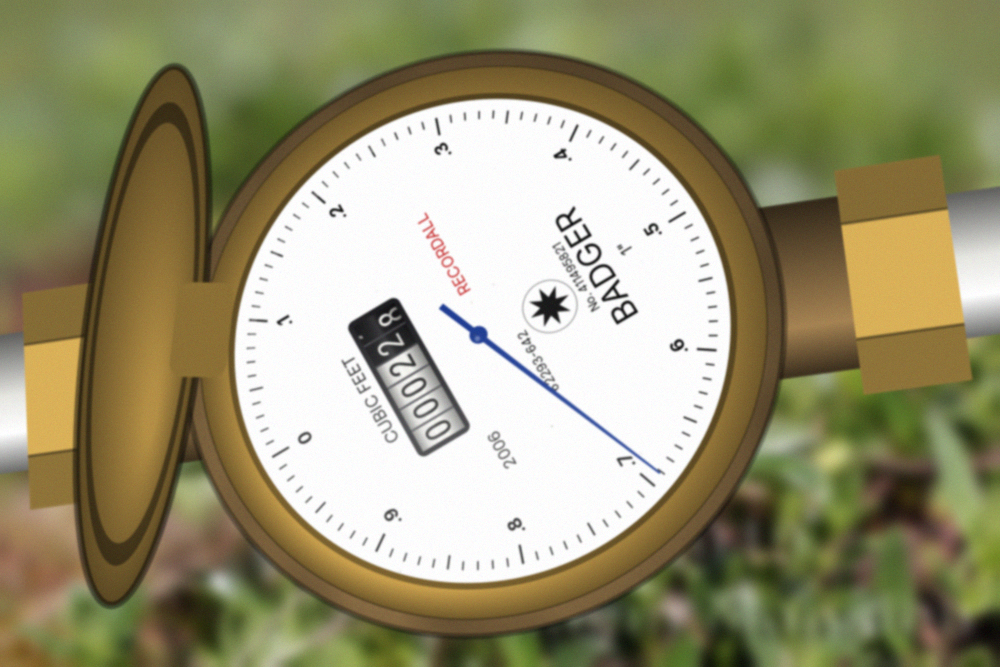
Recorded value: ft³ 227.69
